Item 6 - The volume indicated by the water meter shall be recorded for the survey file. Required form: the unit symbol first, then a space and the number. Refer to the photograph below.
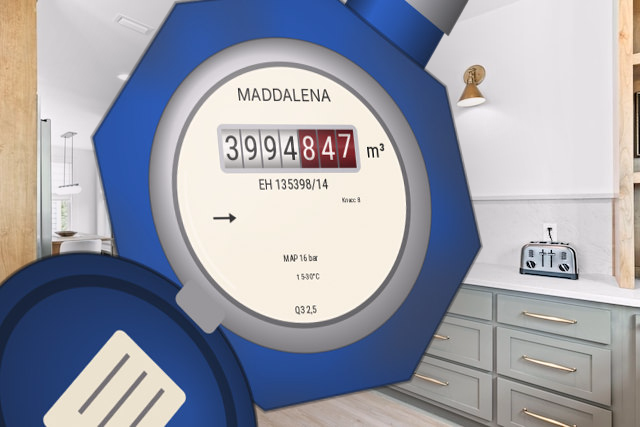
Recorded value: m³ 3994.847
